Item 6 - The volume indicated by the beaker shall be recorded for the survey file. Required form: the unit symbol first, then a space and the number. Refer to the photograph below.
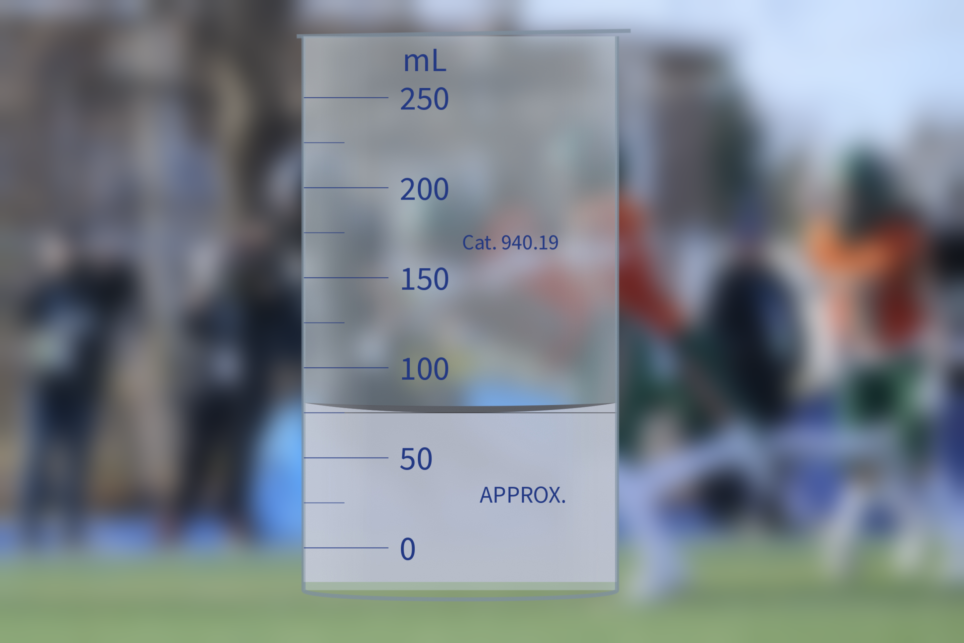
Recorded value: mL 75
